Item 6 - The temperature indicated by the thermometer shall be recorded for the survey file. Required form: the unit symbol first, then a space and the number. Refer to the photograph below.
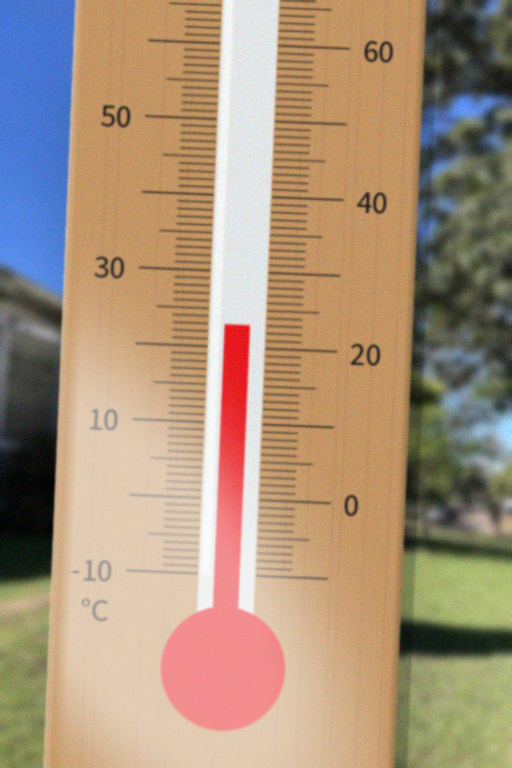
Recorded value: °C 23
